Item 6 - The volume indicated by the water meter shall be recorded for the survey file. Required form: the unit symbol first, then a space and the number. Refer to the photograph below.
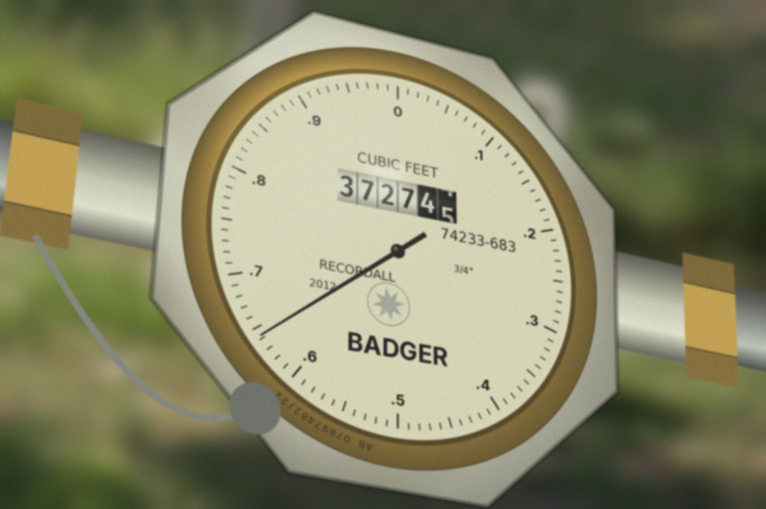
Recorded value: ft³ 372744.64
